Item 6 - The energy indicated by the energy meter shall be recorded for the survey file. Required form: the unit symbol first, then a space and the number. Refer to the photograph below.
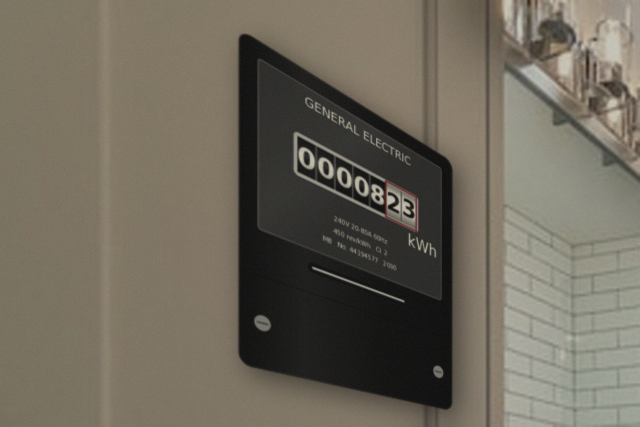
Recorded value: kWh 8.23
